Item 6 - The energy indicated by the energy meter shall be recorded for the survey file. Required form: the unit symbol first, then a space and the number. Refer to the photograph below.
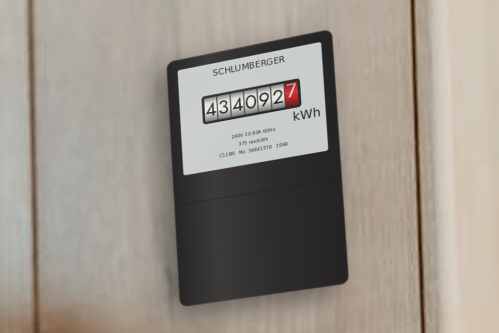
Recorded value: kWh 434092.7
